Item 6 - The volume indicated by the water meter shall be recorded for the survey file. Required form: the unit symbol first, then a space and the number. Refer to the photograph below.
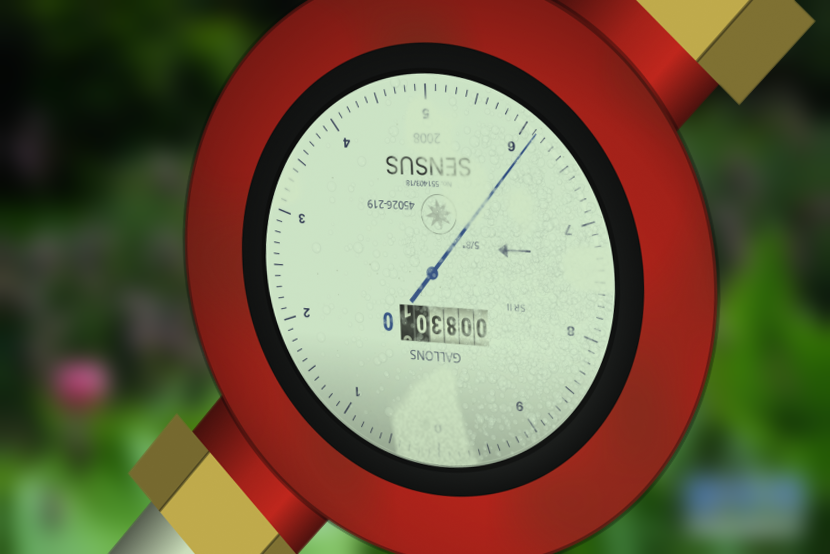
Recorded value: gal 83006.1
